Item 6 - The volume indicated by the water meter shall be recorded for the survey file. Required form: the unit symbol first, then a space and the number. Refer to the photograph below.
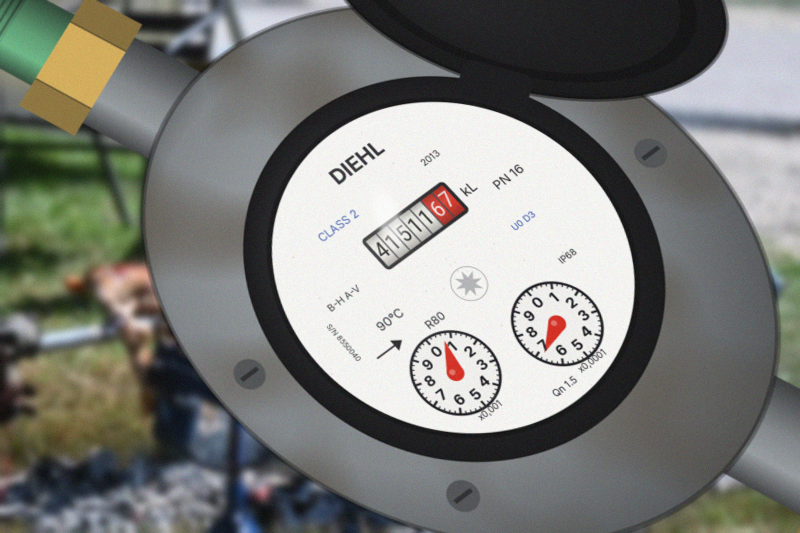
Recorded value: kL 41511.6706
